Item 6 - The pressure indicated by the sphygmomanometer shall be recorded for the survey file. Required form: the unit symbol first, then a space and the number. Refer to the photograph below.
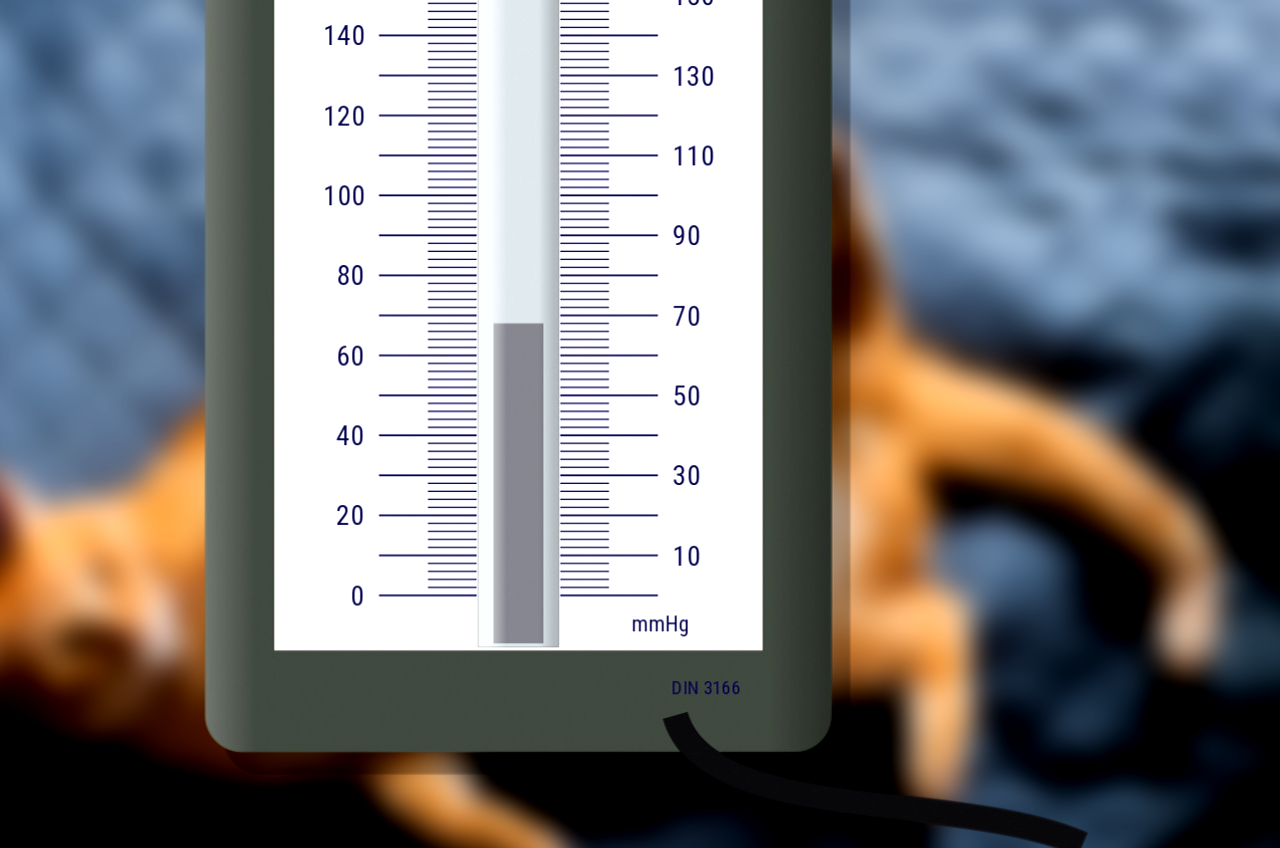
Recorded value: mmHg 68
